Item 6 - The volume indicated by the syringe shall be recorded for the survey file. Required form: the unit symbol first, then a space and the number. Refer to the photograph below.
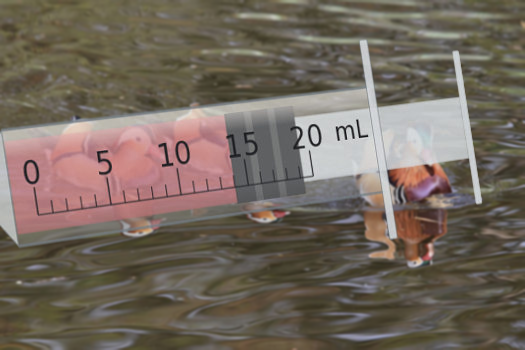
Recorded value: mL 14
